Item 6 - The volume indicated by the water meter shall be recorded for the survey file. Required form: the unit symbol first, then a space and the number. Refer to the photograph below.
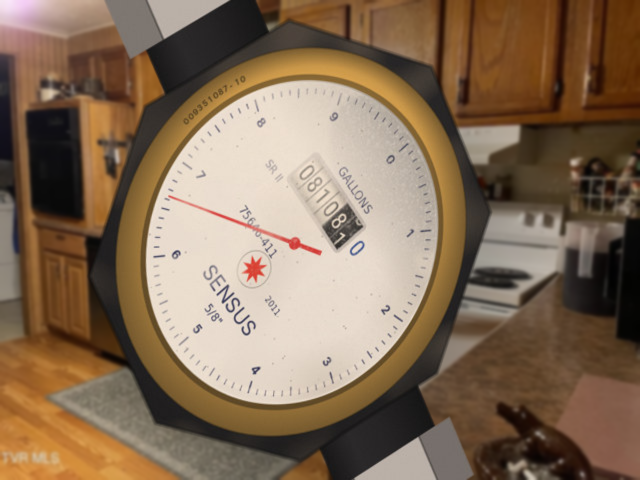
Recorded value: gal 810806.6
